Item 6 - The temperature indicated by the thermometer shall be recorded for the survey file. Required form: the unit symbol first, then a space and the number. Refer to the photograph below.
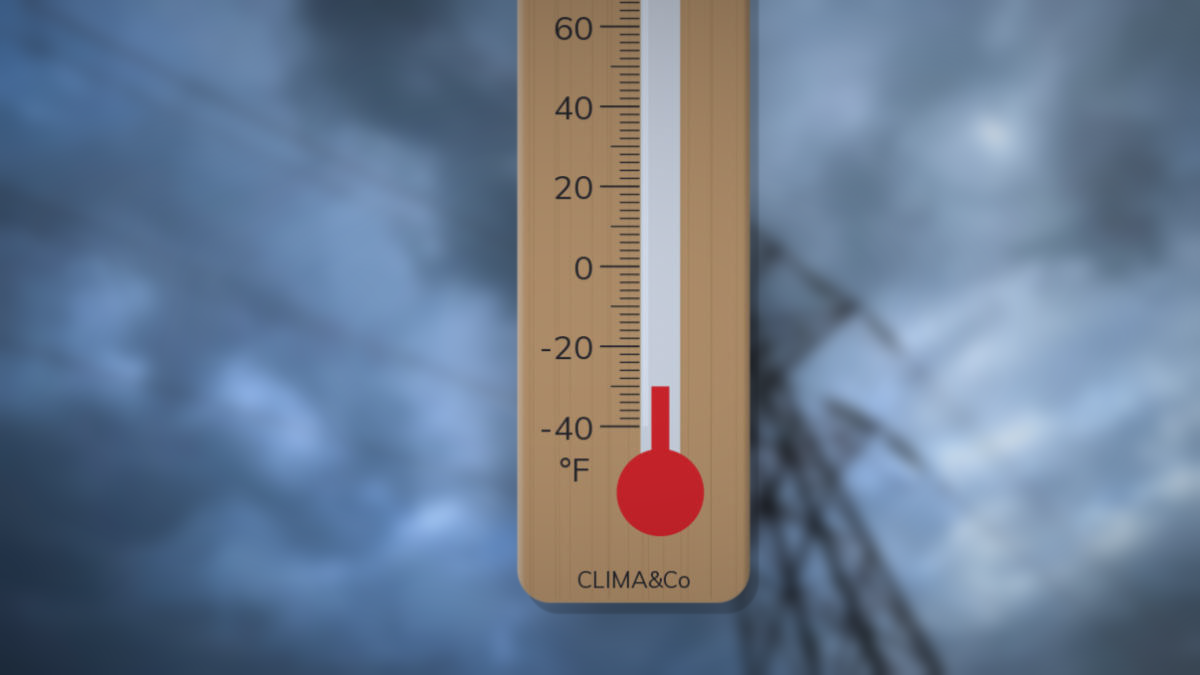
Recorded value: °F -30
